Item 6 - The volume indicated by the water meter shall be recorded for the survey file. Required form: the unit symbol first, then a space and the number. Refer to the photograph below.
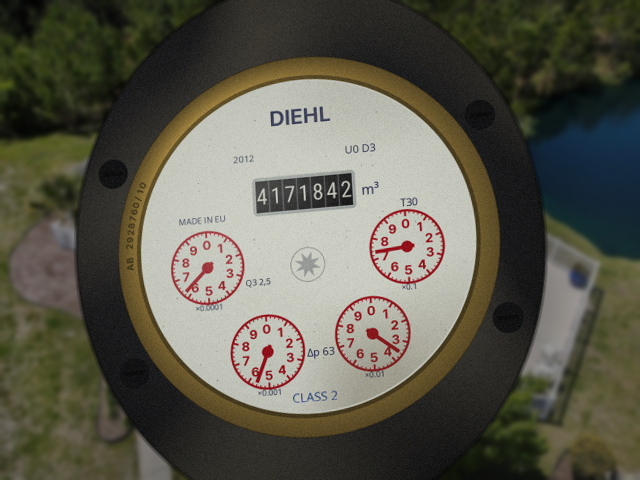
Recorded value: m³ 4171842.7356
